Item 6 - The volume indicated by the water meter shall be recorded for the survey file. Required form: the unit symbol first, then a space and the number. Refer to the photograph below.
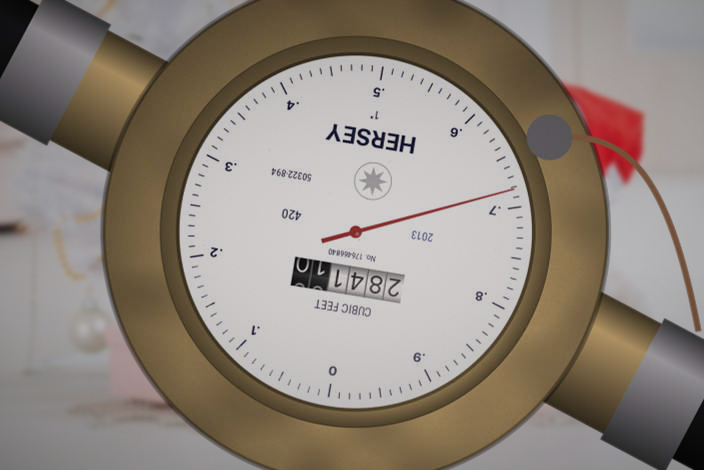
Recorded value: ft³ 284109.68
